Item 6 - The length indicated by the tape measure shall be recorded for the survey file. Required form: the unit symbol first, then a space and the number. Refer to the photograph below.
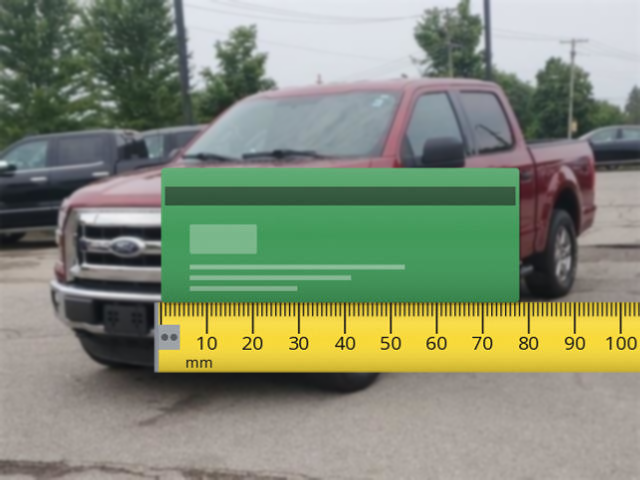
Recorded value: mm 78
